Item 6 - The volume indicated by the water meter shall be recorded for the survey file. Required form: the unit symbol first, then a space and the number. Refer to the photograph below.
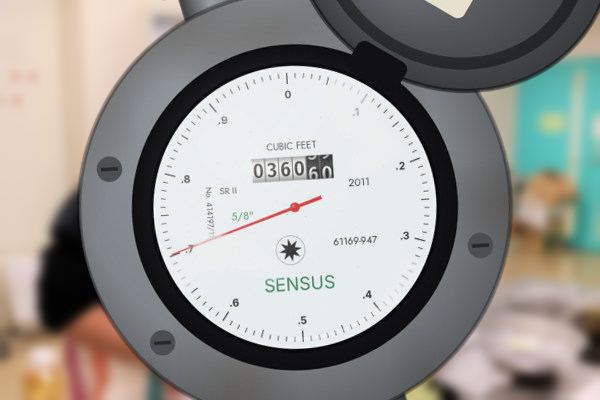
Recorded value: ft³ 36059.70
